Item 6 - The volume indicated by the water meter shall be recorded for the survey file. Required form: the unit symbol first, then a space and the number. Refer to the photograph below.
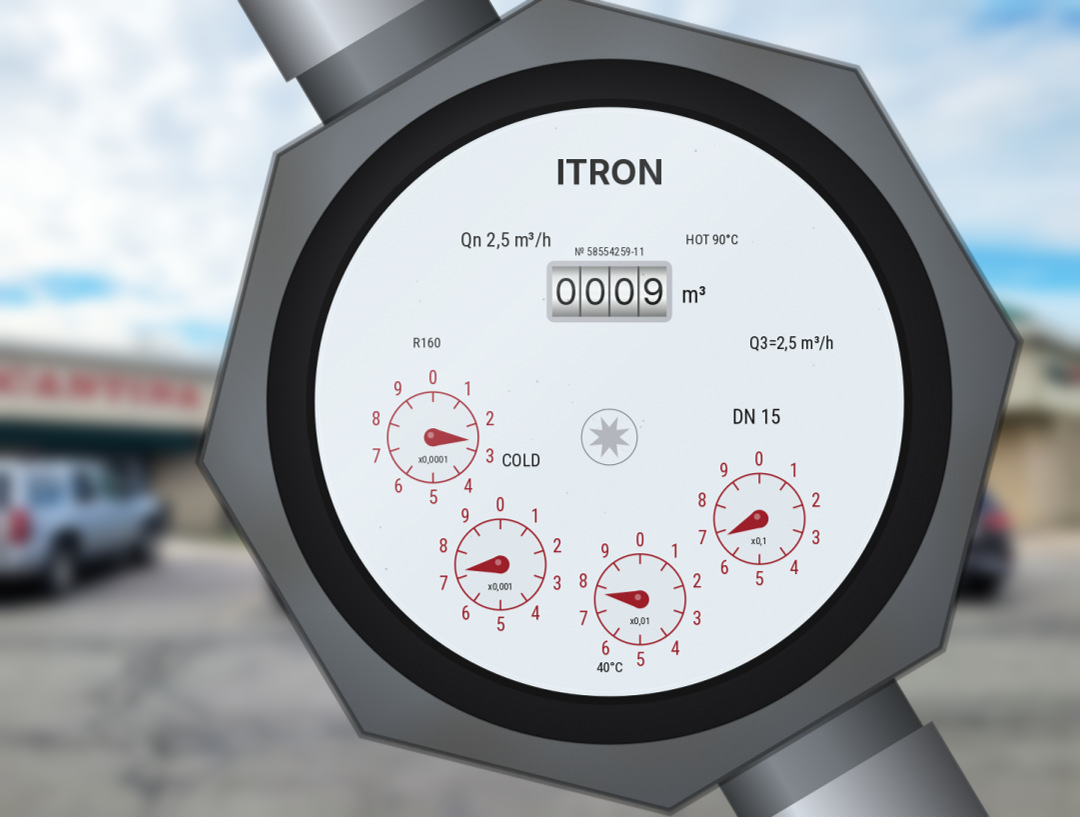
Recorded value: m³ 9.6772
